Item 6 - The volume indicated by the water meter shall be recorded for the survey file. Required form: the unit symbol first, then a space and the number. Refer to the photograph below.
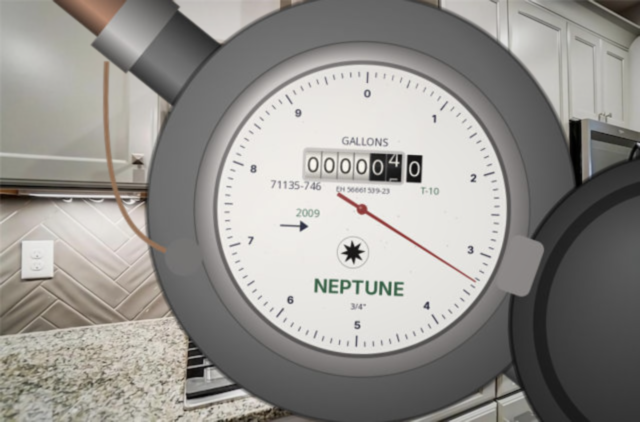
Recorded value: gal 43.3
